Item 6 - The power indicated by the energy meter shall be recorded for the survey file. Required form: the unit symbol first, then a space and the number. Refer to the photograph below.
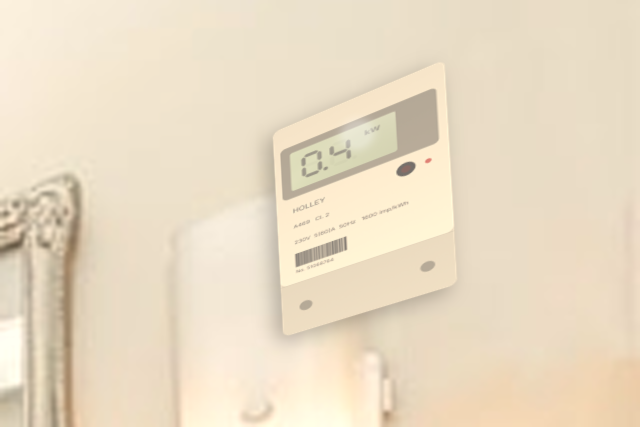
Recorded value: kW 0.4
